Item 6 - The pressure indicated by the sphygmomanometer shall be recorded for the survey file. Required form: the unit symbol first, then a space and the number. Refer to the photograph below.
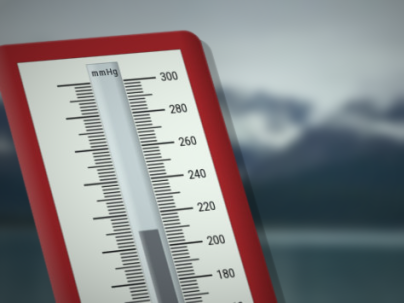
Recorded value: mmHg 210
